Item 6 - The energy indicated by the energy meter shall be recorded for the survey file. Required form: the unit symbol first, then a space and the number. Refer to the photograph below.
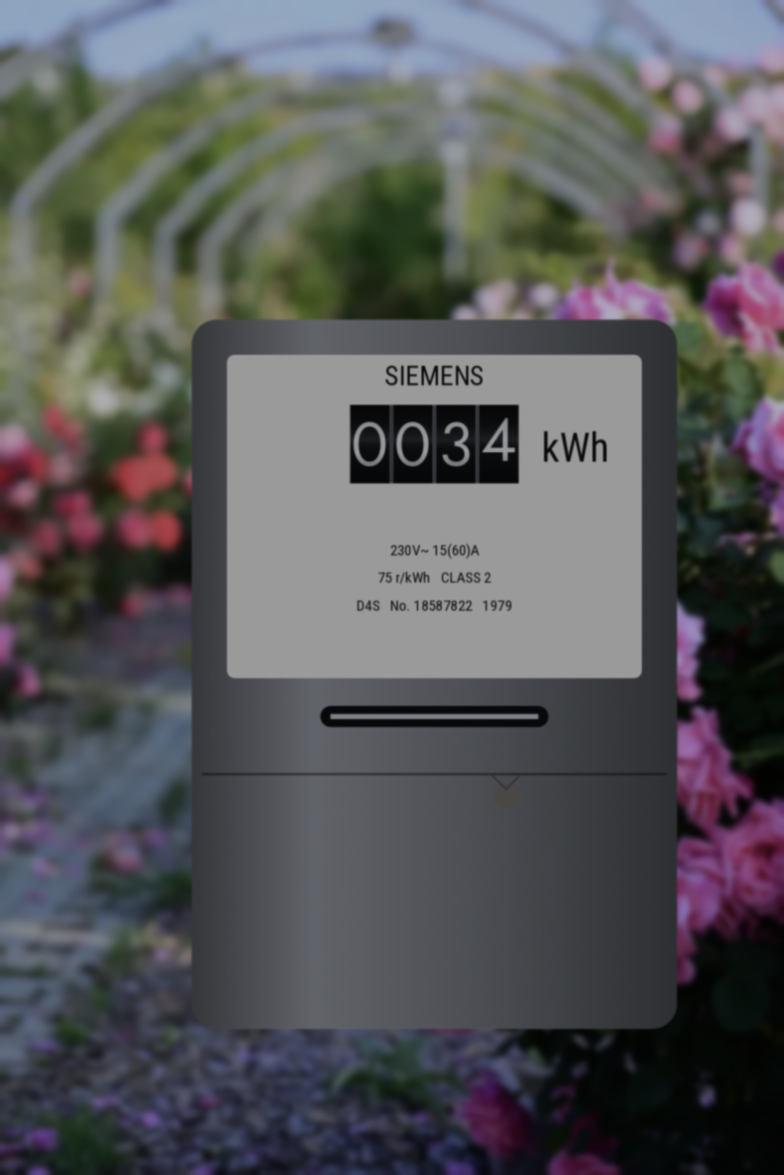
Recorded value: kWh 34
